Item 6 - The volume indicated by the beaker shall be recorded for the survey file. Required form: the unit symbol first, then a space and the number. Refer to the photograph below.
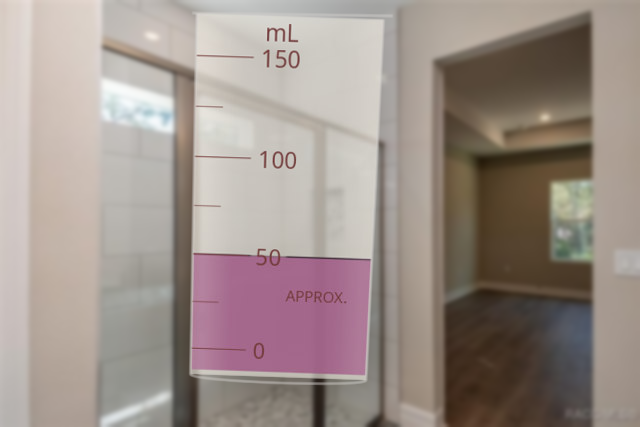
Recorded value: mL 50
